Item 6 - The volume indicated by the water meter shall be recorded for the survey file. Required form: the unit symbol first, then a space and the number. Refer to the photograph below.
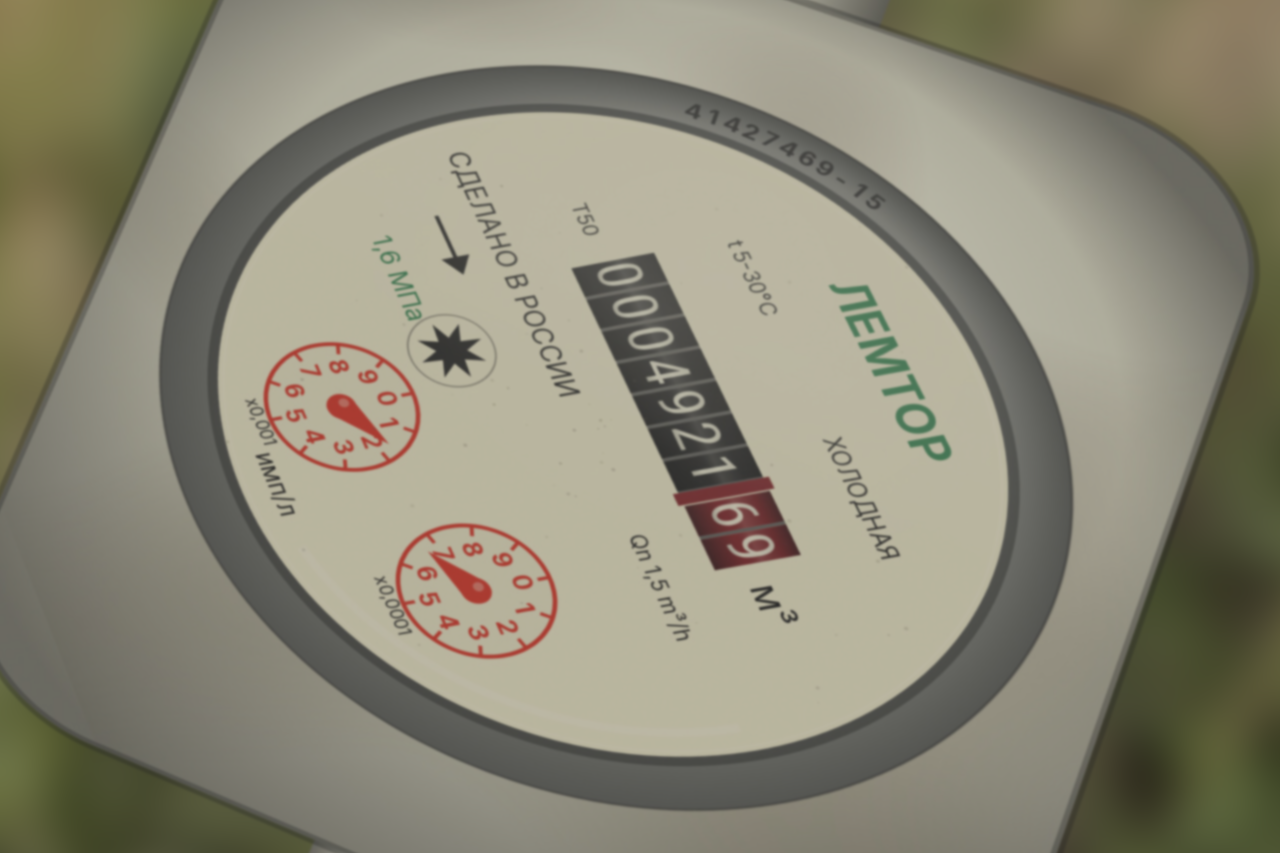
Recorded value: m³ 4921.6916
